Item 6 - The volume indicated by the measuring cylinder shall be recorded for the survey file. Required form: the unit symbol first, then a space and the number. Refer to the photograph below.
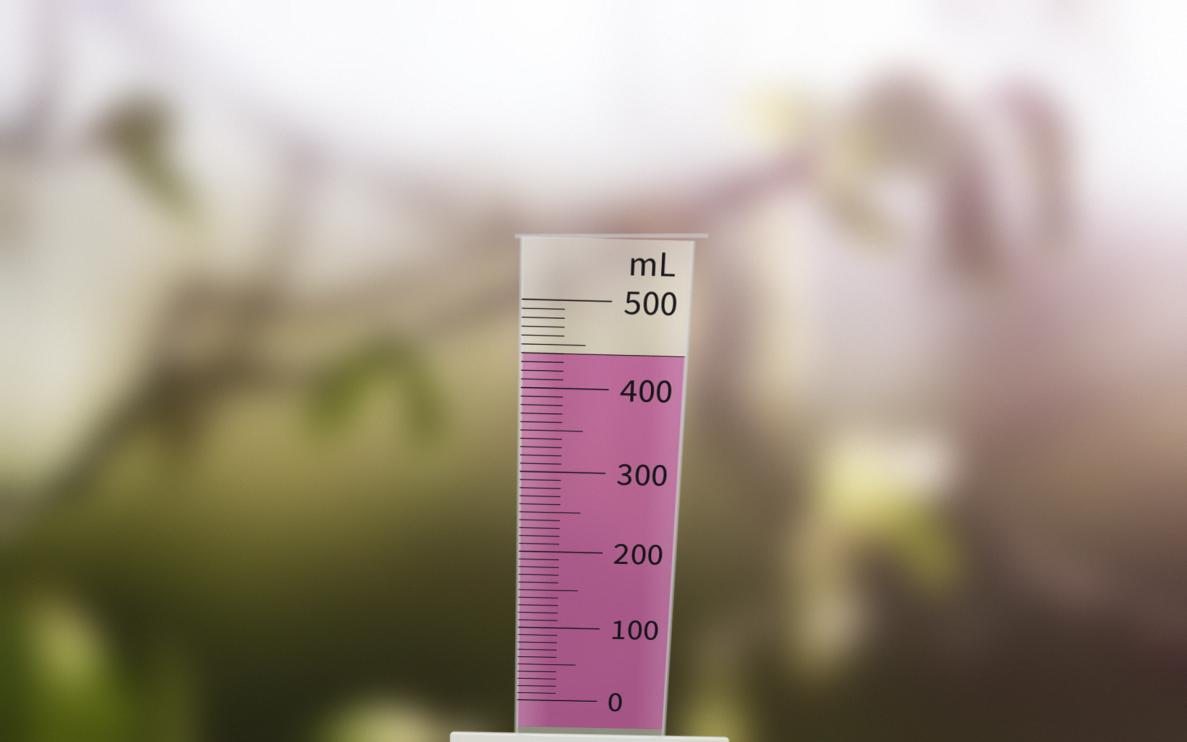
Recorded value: mL 440
